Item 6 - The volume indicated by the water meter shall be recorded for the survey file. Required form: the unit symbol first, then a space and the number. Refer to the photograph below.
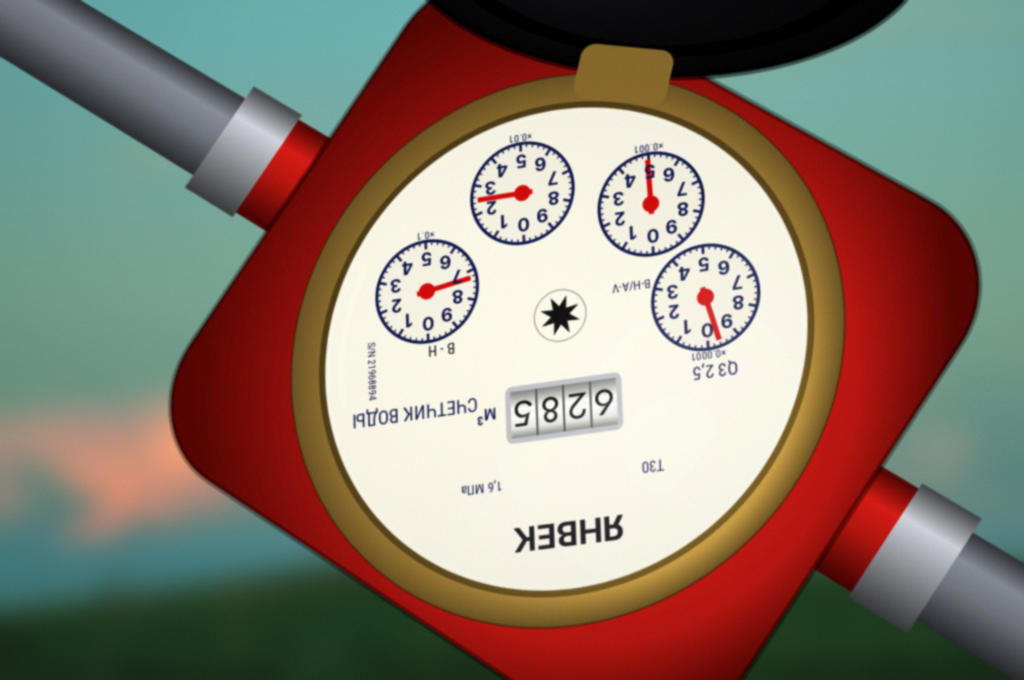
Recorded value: m³ 6285.7249
